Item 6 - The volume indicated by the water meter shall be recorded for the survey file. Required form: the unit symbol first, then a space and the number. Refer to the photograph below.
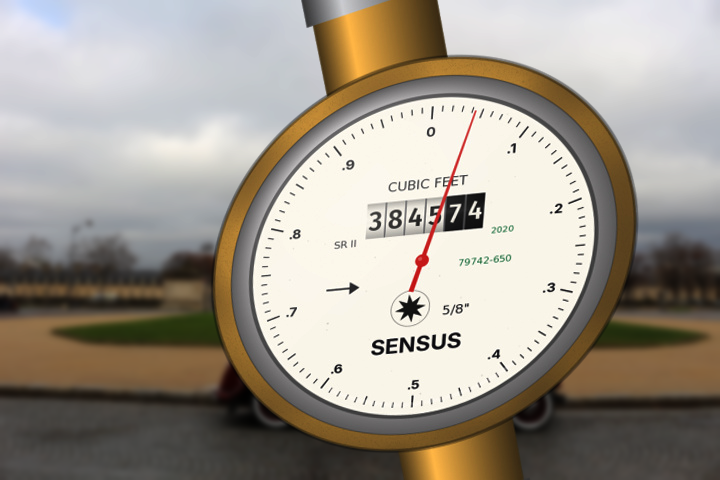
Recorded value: ft³ 384574.04
